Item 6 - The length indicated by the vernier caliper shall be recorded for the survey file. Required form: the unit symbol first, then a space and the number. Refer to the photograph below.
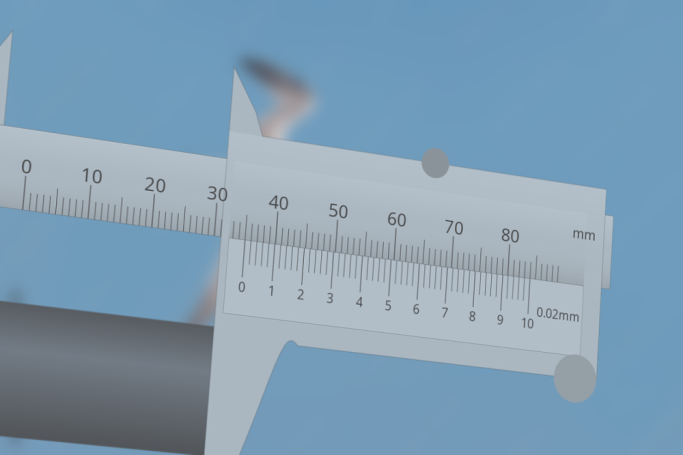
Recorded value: mm 35.0
